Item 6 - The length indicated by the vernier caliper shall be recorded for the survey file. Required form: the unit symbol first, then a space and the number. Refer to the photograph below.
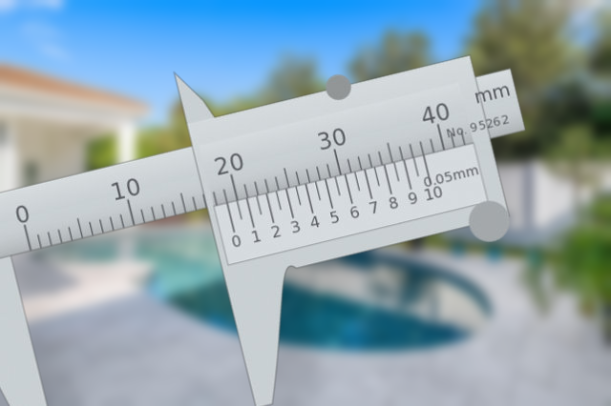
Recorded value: mm 19.0
